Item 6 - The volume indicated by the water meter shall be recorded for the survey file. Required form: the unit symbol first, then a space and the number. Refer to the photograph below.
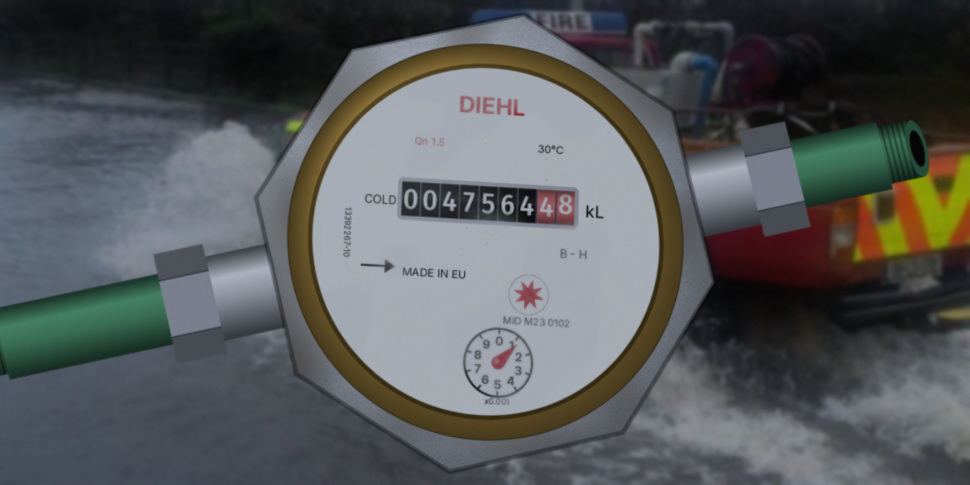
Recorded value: kL 47564.481
